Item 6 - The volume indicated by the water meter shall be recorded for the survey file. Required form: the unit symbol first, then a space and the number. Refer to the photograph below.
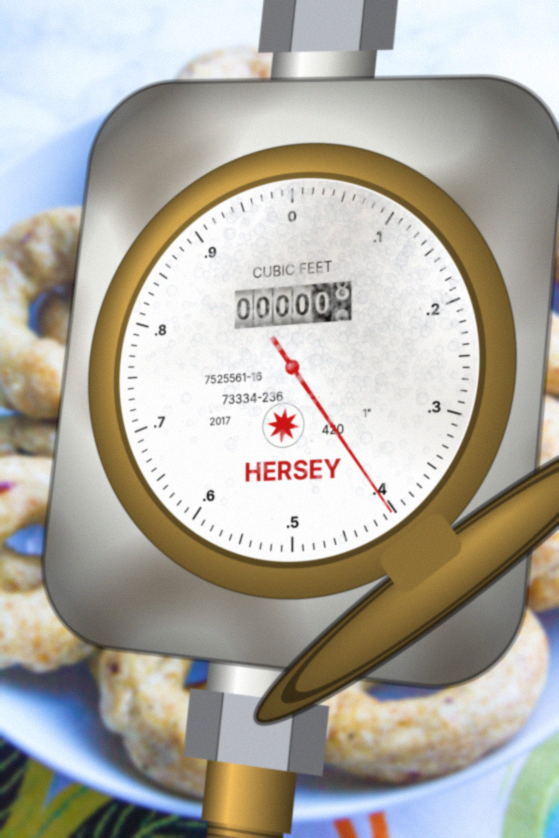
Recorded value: ft³ 8.40
